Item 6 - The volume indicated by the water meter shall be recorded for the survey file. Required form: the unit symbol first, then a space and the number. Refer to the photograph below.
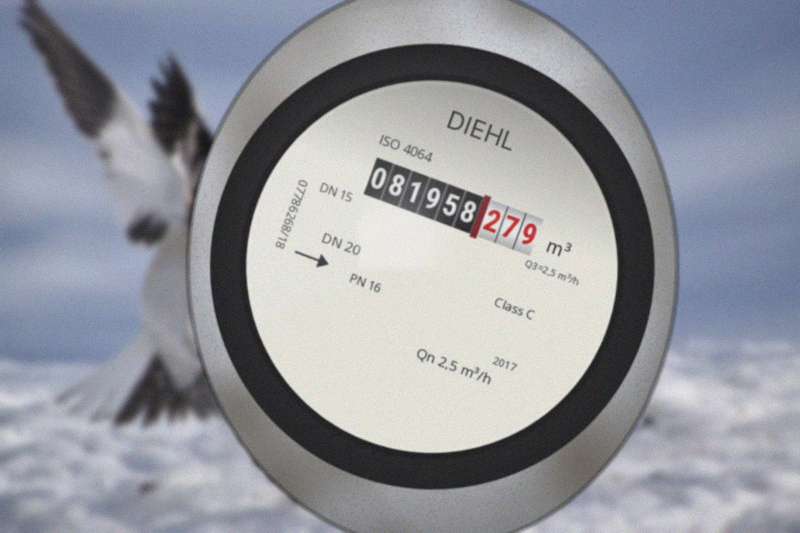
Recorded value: m³ 81958.279
